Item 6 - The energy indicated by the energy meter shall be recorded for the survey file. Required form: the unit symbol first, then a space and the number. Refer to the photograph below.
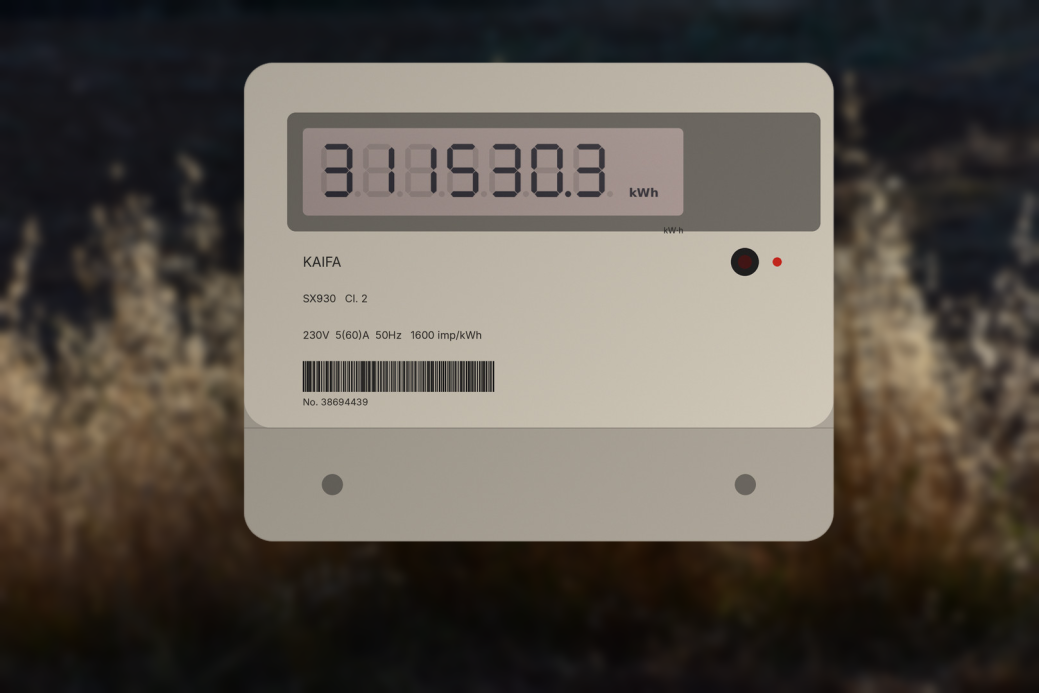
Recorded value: kWh 311530.3
